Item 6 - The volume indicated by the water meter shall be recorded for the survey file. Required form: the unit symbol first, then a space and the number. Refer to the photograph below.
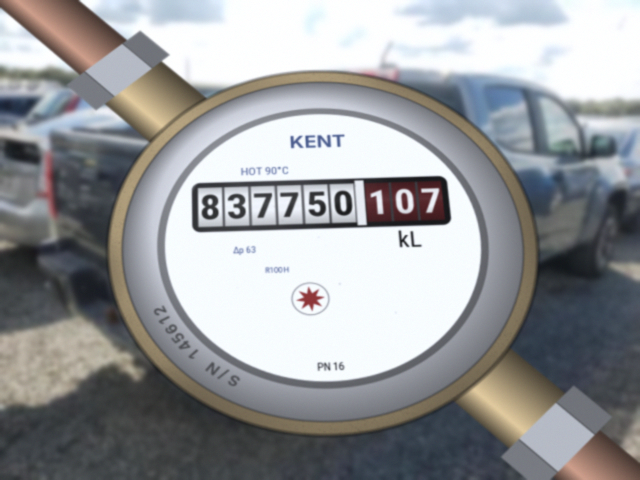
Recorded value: kL 837750.107
